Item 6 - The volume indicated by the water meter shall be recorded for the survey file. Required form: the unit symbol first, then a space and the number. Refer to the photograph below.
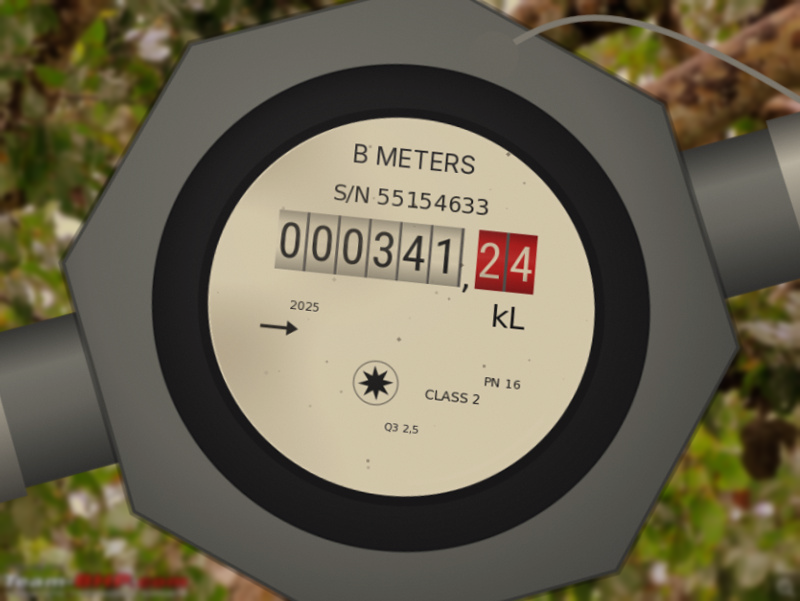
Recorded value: kL 341.24
